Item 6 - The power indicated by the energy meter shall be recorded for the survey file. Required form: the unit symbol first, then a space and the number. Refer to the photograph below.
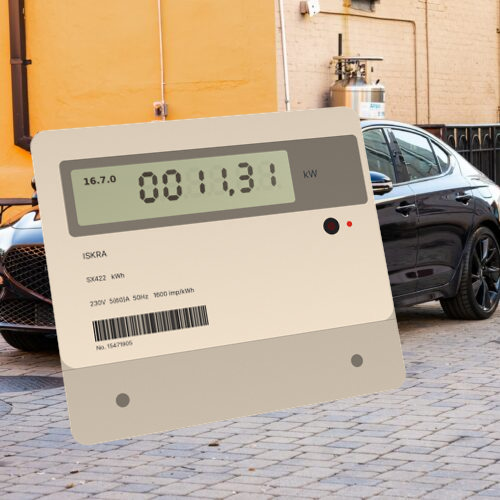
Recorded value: kW 11.31
